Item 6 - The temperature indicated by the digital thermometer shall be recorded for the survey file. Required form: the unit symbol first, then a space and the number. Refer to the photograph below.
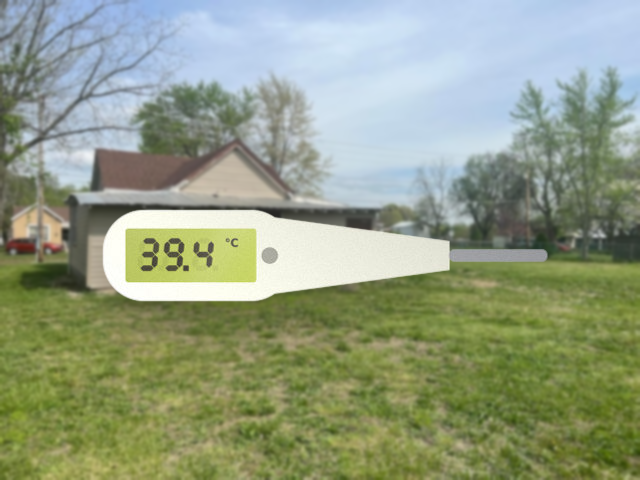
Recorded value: °C 39.4
